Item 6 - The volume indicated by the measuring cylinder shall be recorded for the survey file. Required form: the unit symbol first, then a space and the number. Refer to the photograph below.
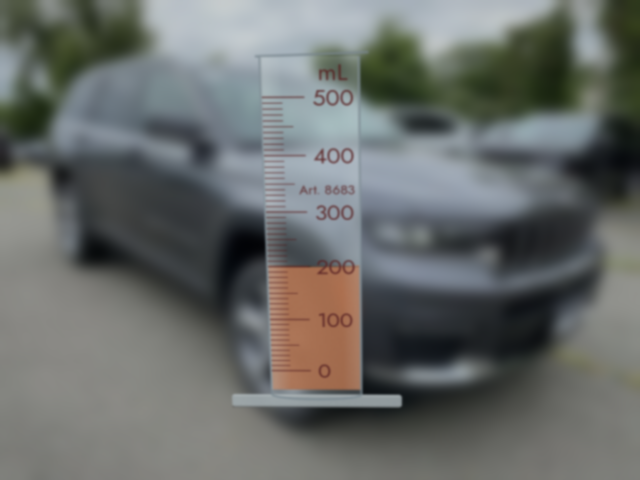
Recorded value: mL 200
